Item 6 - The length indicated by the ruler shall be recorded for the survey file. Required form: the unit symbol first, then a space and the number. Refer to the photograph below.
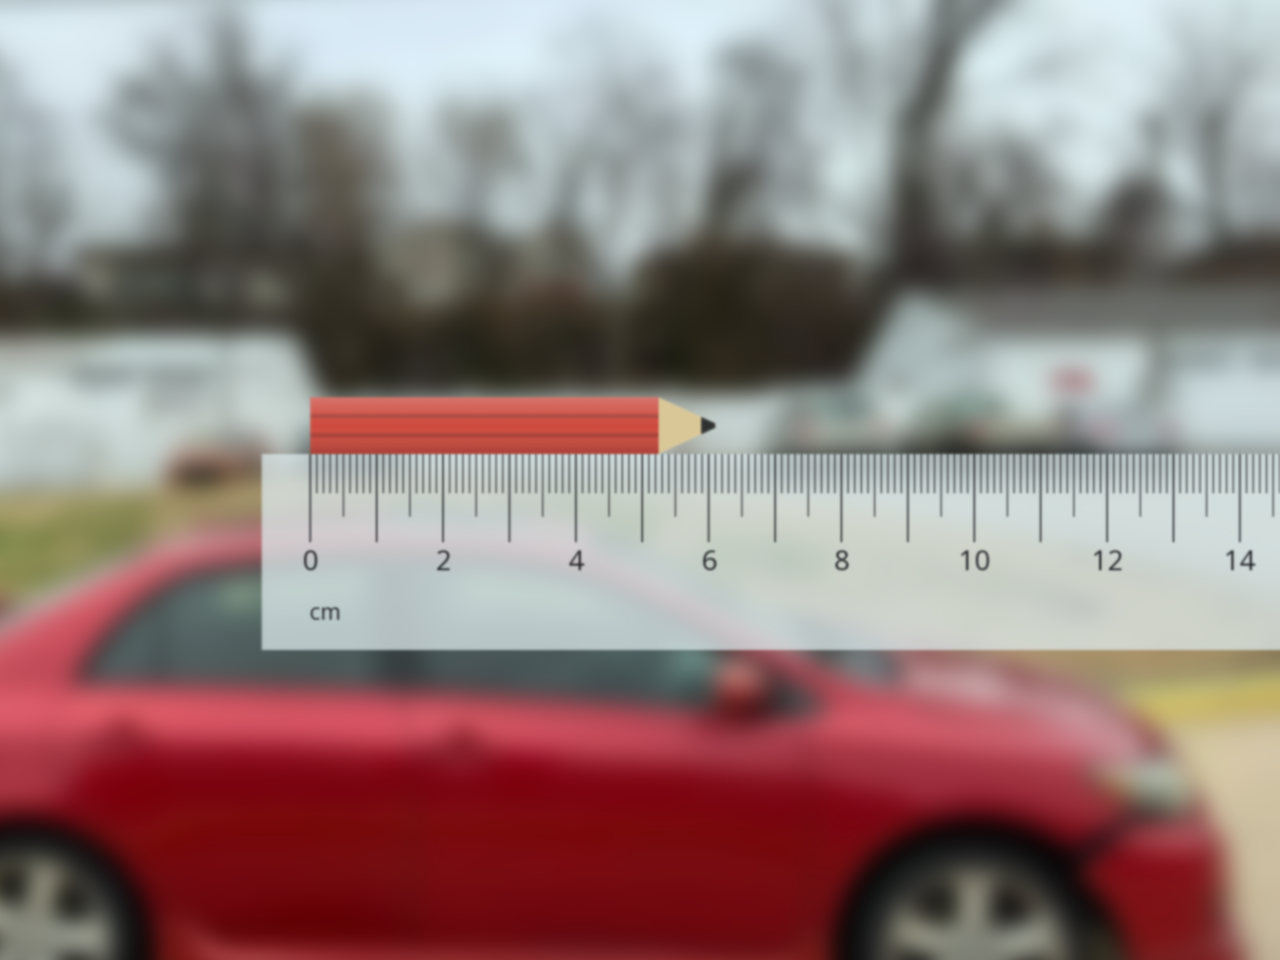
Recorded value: cm 6.1
